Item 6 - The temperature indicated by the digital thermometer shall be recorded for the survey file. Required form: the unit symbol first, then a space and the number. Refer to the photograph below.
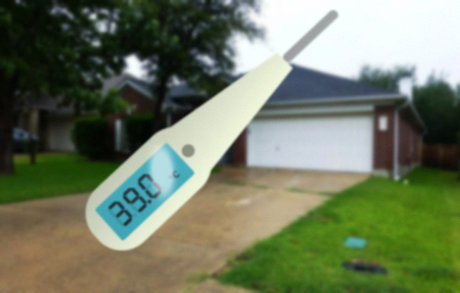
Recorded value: °C 39.0
